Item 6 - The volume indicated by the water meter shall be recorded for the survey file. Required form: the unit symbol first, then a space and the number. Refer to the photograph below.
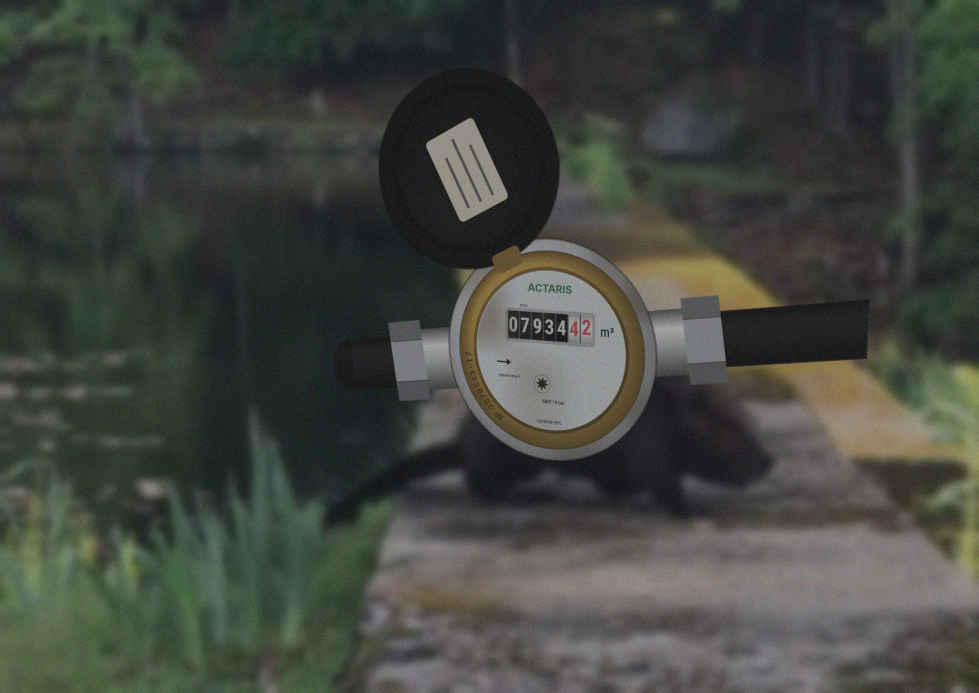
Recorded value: m³ 7934.42
